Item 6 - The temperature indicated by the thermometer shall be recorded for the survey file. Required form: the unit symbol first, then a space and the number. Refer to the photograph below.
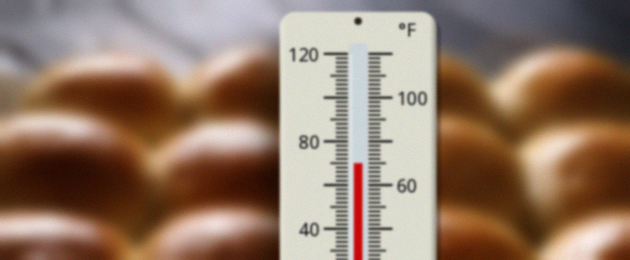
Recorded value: °F 70
